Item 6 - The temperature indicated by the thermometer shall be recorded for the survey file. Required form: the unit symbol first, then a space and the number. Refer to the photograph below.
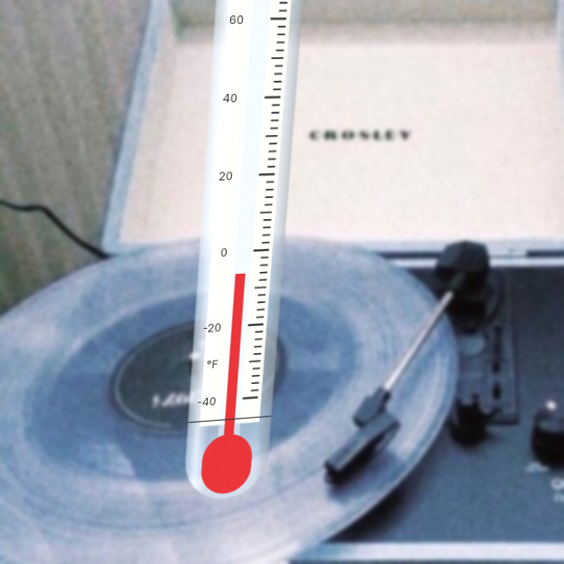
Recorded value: °F -6
